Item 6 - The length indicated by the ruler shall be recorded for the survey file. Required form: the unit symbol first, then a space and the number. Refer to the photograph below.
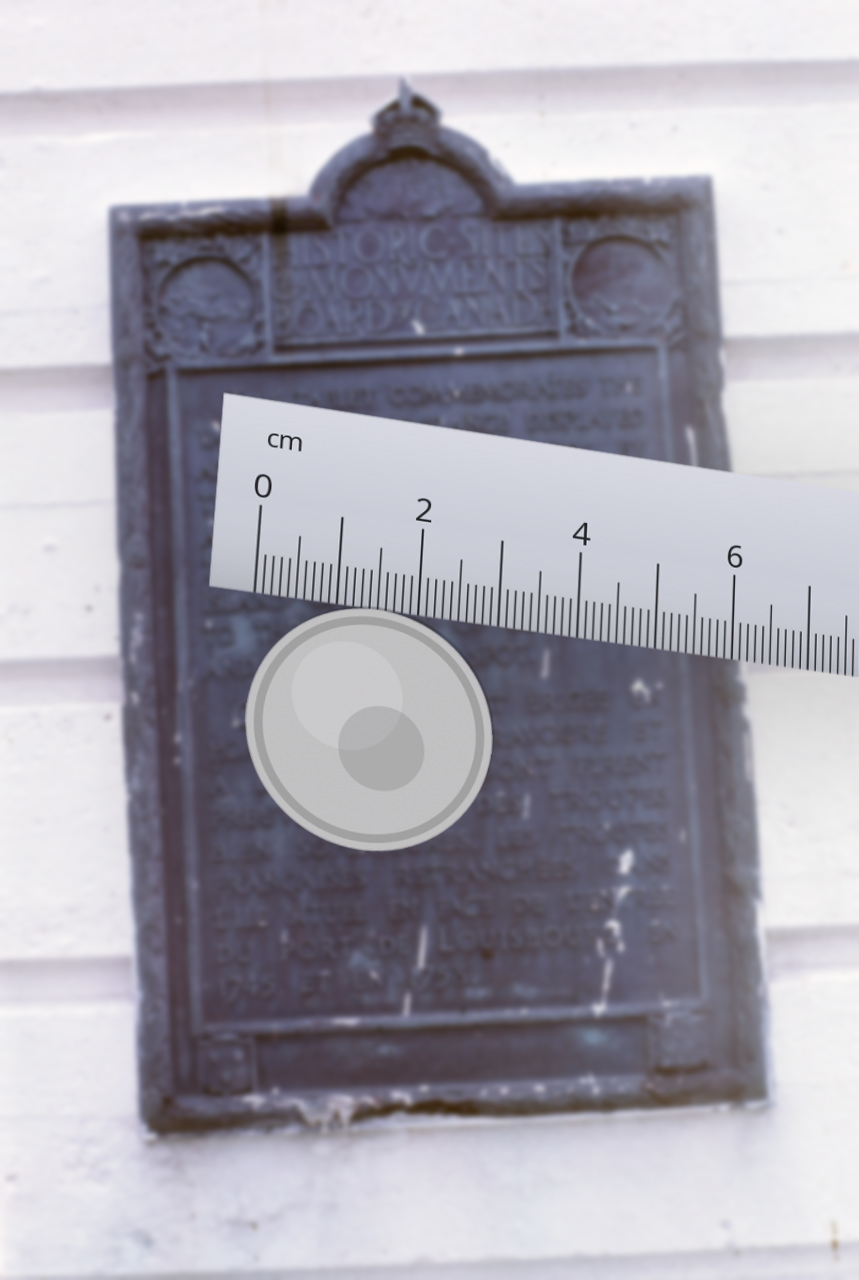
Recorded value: cm 3
